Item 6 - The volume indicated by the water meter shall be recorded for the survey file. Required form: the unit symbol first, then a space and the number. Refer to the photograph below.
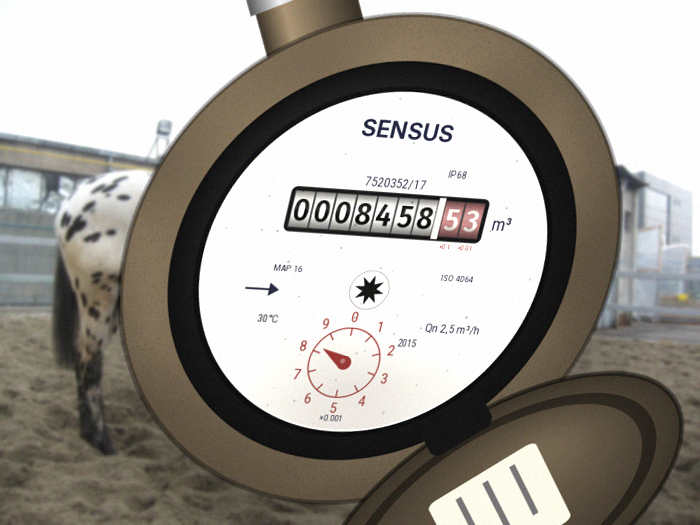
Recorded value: m³ 8458.538
